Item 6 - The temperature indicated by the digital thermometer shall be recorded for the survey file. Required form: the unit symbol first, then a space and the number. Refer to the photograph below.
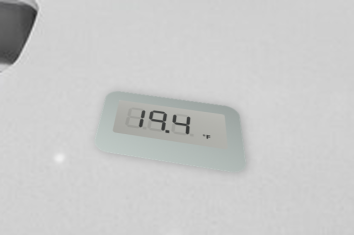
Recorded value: °F 19.4
